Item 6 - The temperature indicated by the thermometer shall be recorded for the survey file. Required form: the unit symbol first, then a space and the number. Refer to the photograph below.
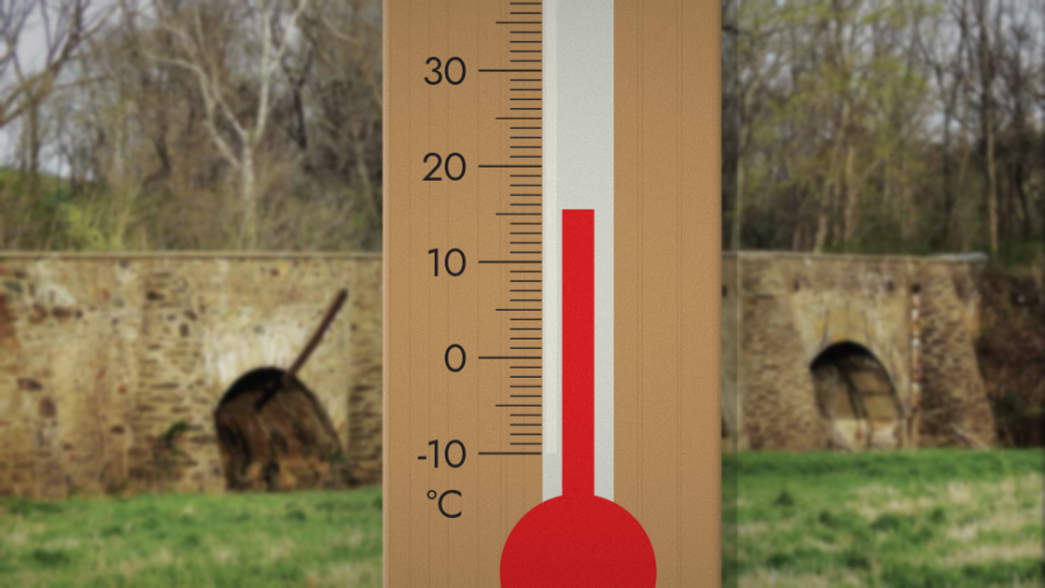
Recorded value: °C 15.5
